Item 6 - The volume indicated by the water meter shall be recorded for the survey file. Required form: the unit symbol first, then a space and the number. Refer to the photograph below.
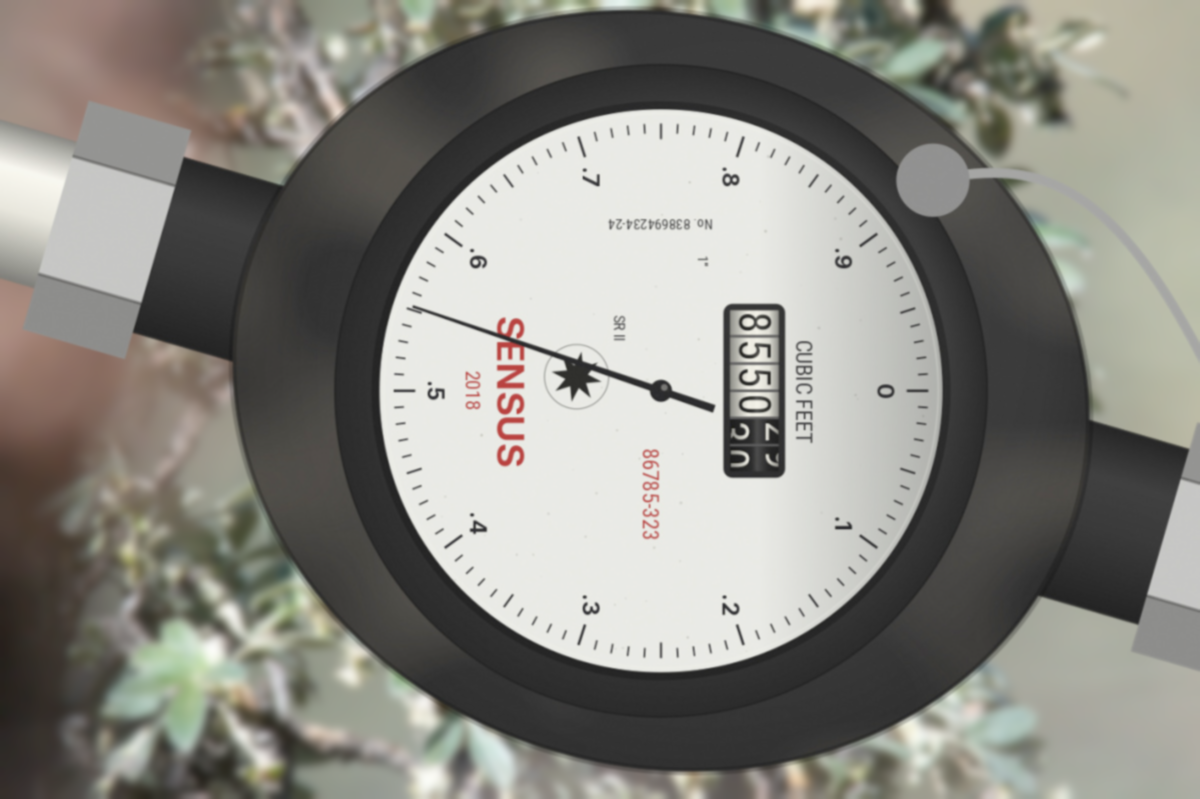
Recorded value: ft³ 855029.55
